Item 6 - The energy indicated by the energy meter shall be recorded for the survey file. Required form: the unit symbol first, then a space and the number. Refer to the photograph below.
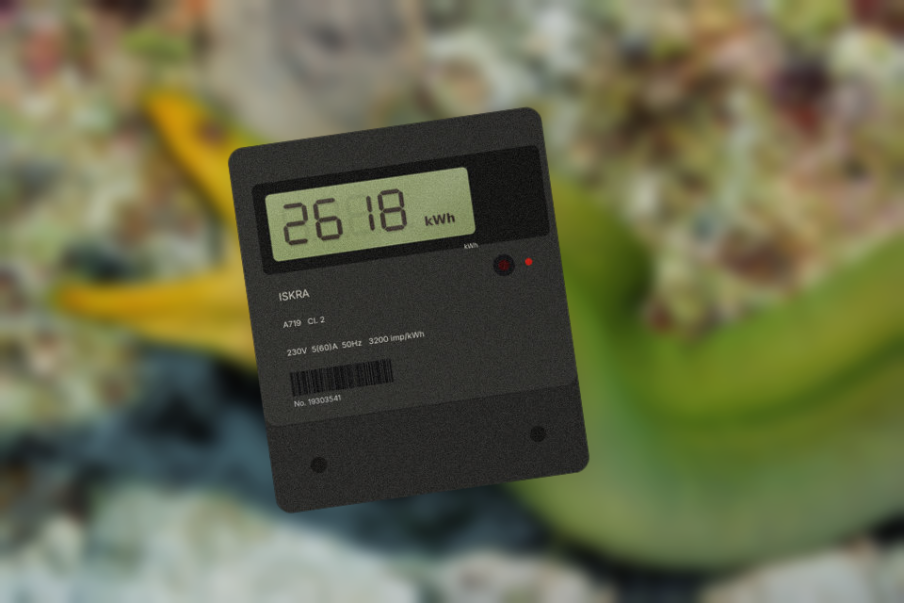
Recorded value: kWh 2618
